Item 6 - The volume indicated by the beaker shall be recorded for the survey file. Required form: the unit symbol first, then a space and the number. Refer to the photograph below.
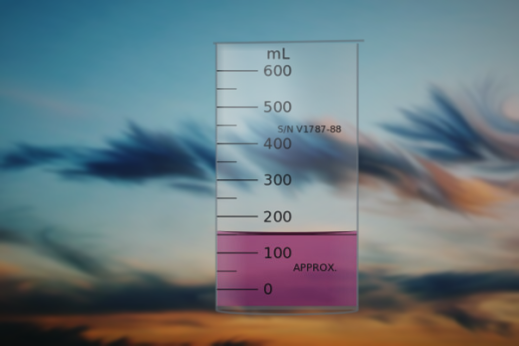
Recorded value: mL 150
